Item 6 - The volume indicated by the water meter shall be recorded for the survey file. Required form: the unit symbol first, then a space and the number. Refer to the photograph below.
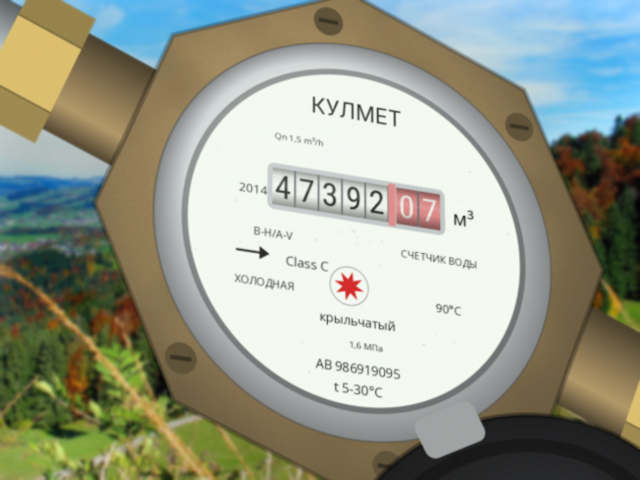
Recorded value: m³ 47392.07
